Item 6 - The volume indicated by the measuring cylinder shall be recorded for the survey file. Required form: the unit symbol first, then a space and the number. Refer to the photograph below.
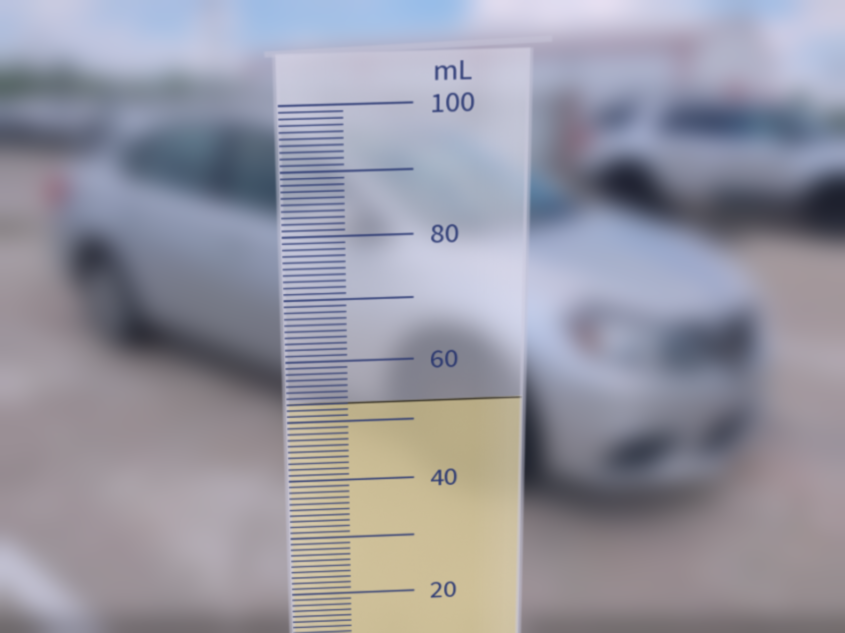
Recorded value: mL 53
